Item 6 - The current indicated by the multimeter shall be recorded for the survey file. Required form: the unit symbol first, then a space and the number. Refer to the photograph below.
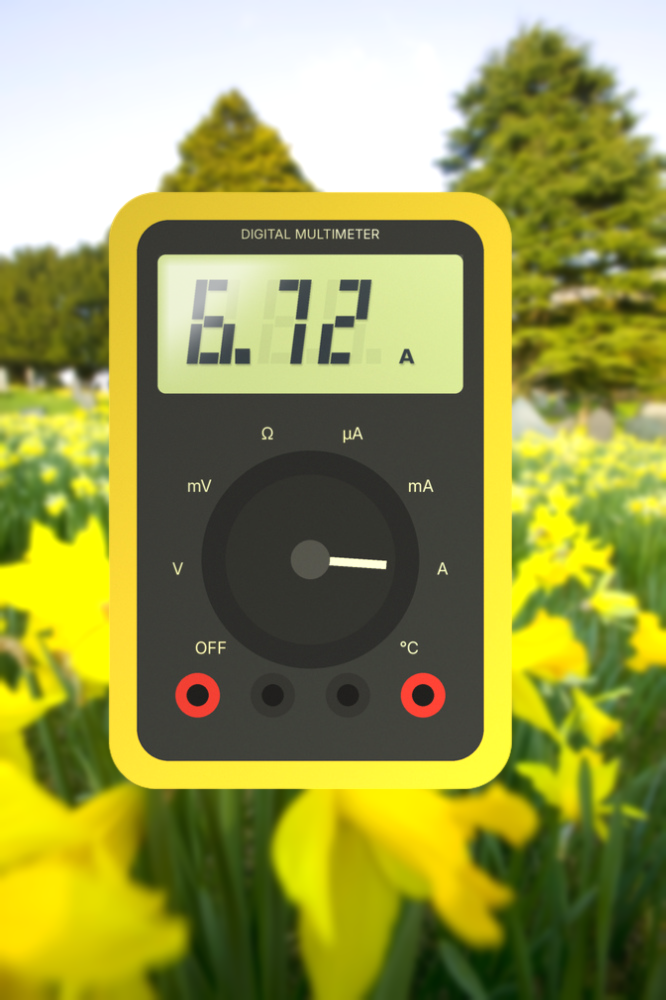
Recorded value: A 6.72
